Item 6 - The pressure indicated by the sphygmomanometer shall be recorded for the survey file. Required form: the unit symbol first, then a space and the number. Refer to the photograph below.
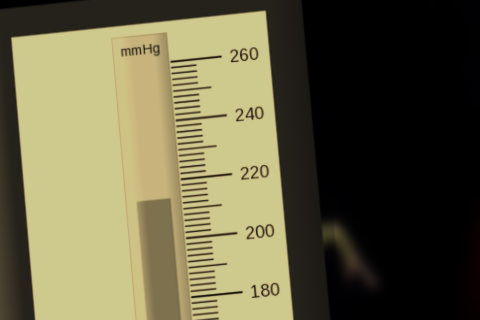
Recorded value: mmHg 214
